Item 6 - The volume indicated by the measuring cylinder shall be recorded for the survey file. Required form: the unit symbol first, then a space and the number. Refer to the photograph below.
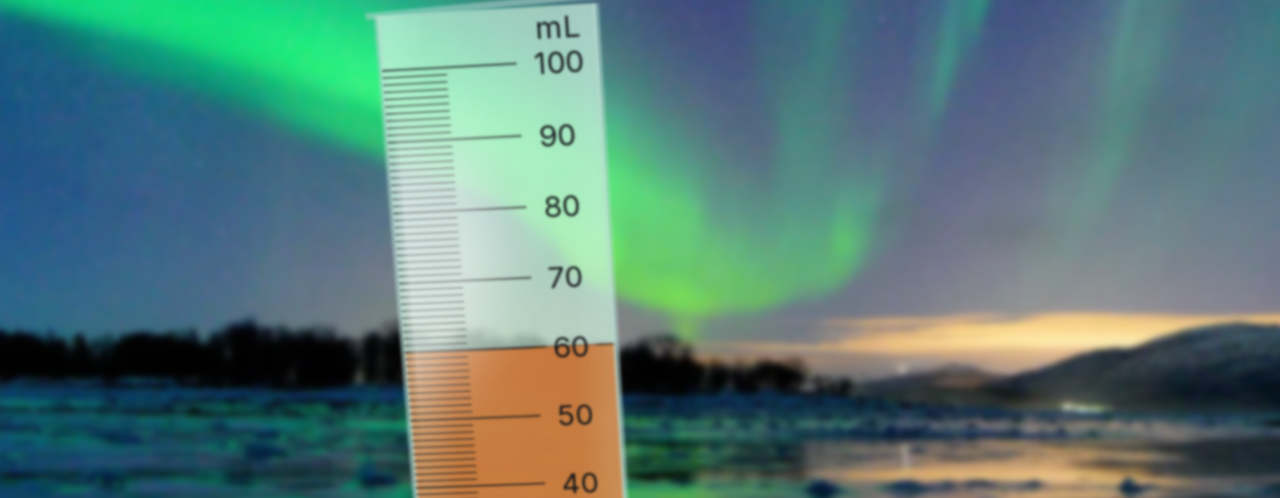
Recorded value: mL 60
